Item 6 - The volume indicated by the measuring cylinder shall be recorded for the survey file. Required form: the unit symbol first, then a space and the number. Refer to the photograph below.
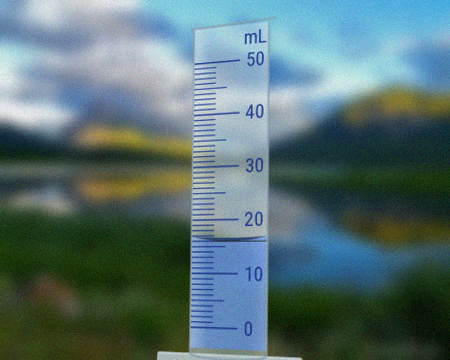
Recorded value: mL 16
